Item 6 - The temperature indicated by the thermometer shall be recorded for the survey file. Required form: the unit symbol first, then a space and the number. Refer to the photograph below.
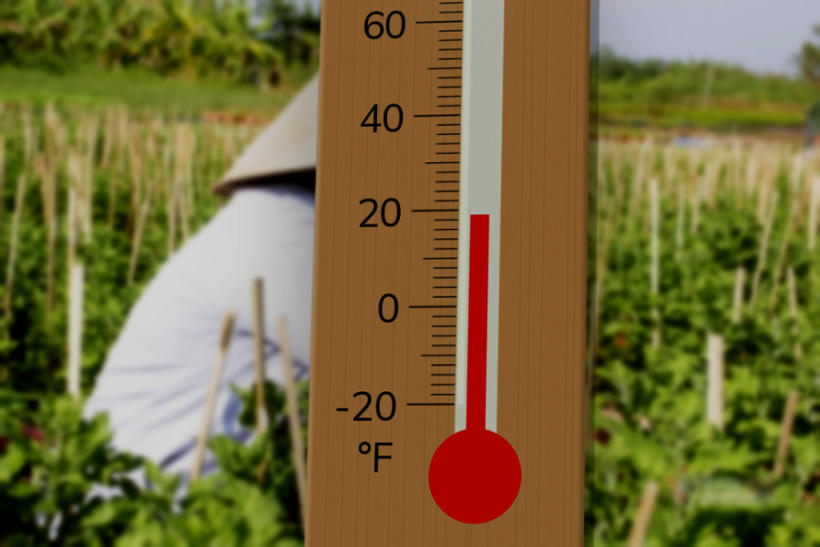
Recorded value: °F 19
